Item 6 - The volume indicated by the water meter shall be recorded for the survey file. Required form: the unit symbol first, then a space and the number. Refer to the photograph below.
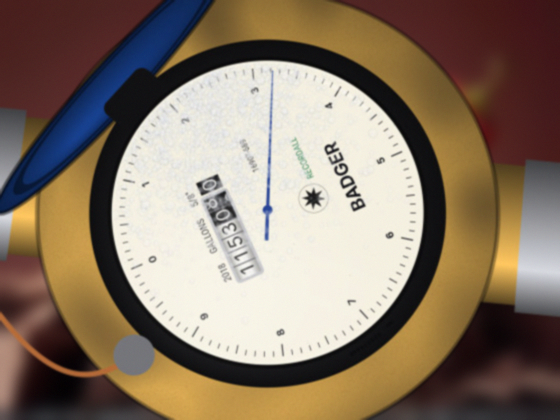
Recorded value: gal 1153083.2
